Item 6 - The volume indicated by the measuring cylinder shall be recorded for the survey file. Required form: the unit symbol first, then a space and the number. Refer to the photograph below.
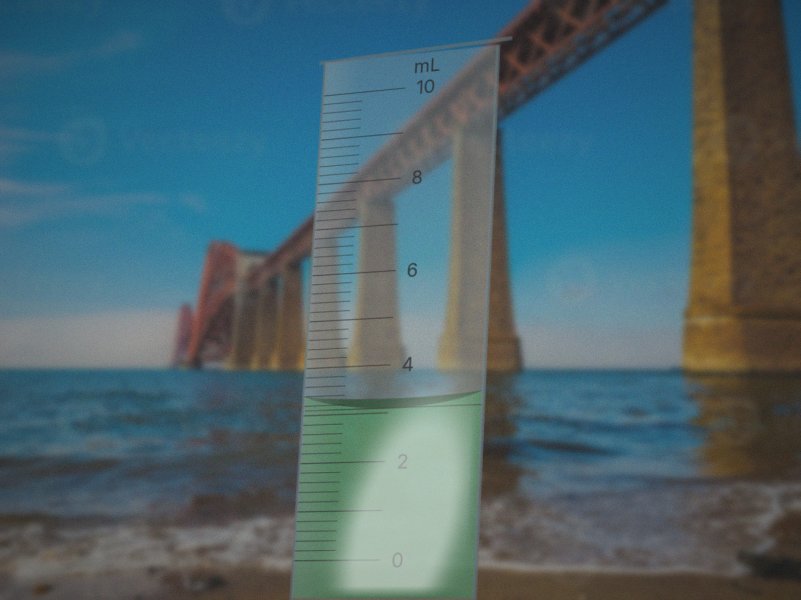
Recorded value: mL 3.1
